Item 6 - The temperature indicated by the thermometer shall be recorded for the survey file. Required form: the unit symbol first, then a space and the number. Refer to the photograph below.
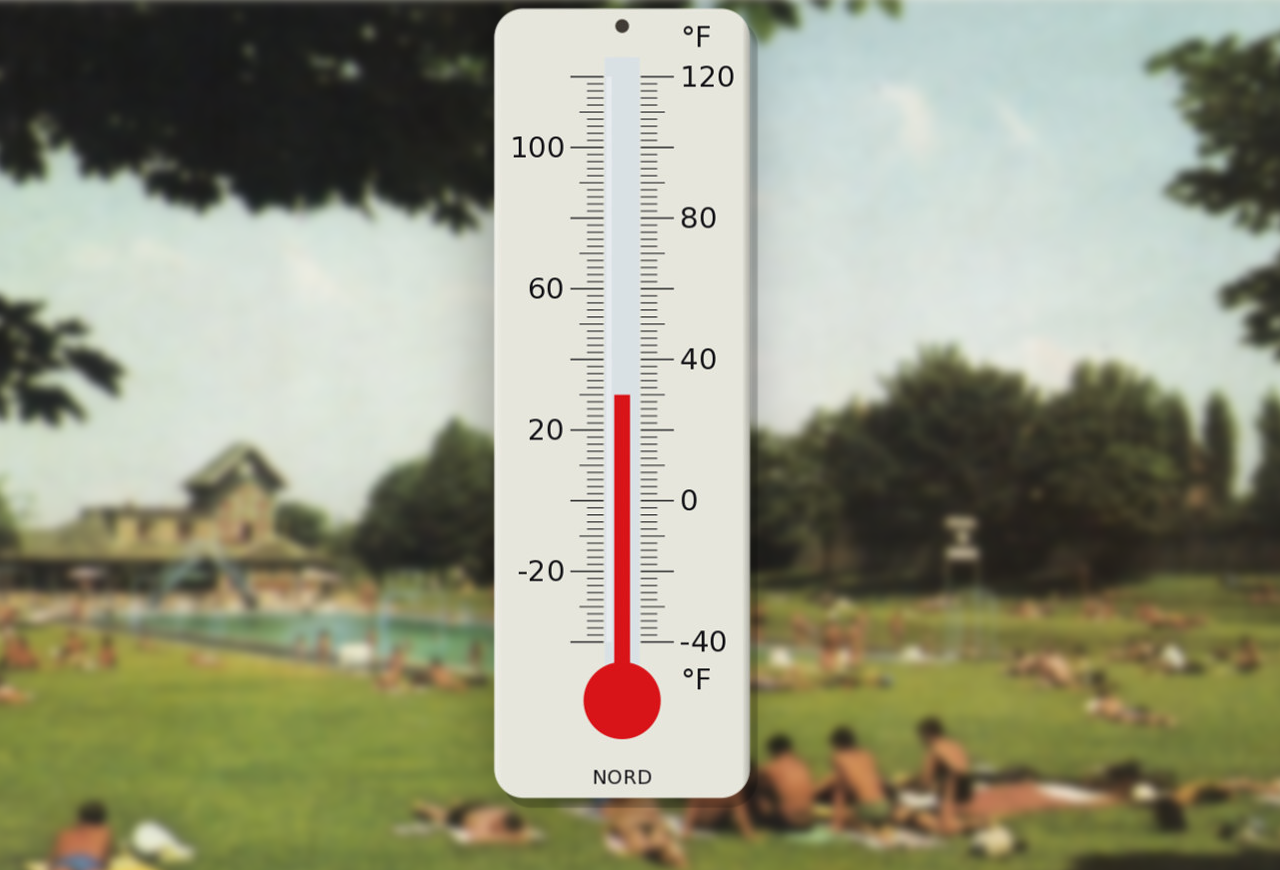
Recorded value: °F 30
